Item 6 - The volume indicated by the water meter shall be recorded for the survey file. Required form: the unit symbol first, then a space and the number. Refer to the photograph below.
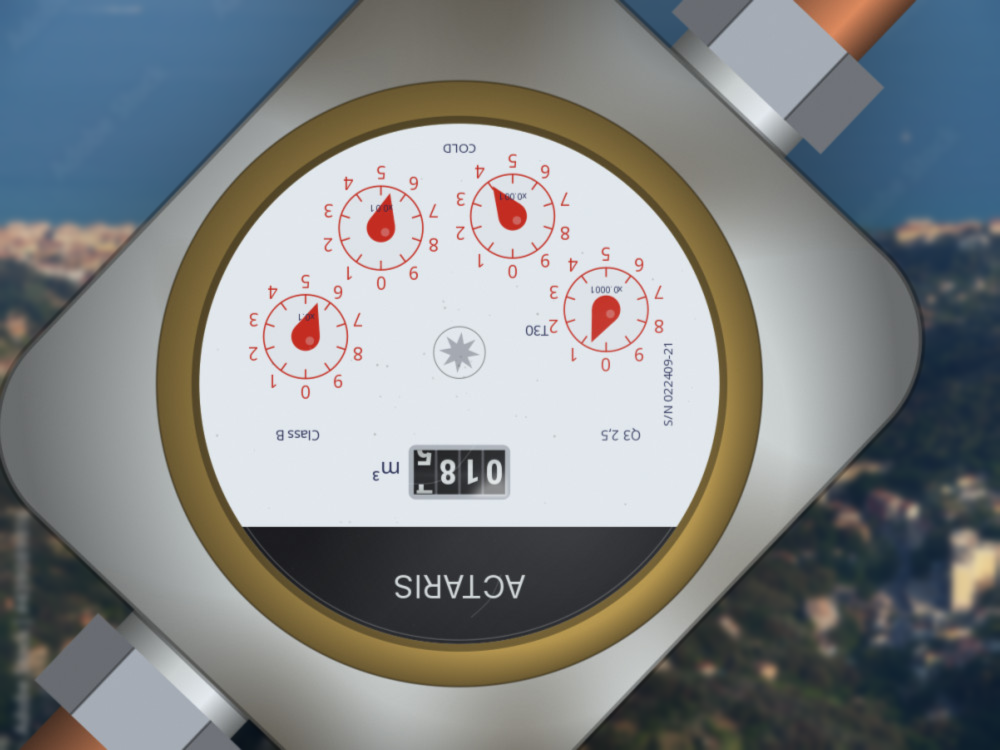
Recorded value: m³ 184.5540
